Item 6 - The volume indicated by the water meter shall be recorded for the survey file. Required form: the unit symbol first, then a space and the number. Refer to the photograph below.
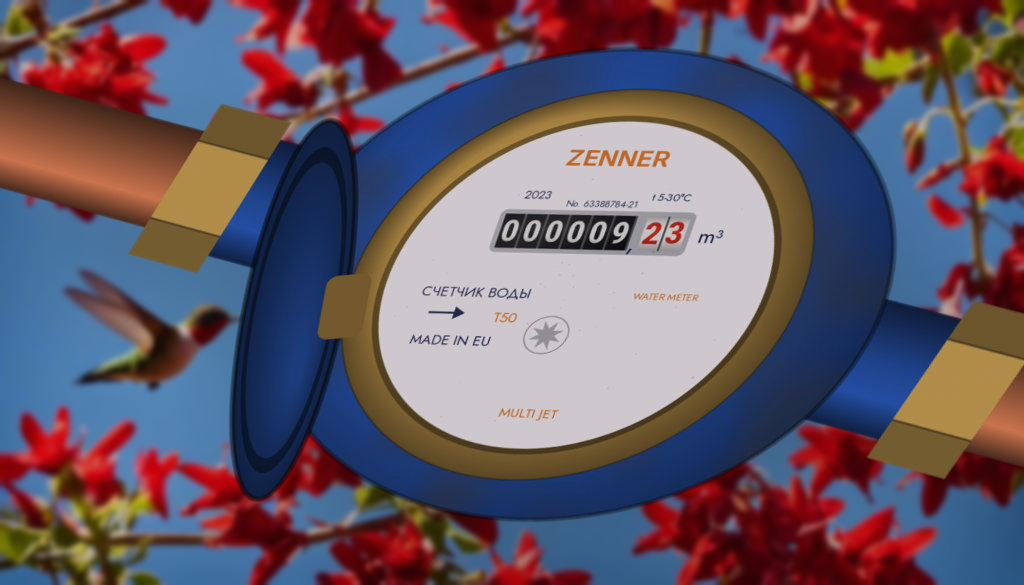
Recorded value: m³ 9.23
